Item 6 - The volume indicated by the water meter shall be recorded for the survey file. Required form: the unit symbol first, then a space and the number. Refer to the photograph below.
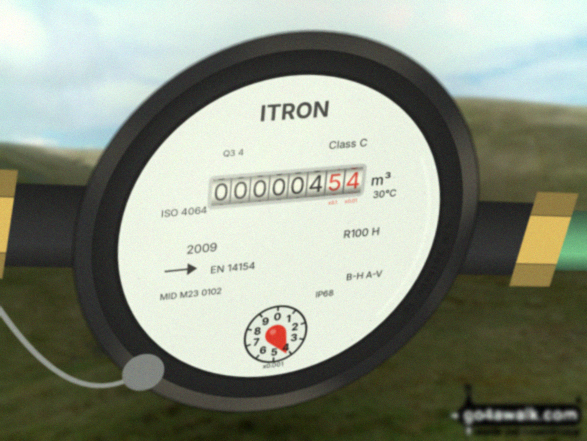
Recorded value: m³ 4.544
